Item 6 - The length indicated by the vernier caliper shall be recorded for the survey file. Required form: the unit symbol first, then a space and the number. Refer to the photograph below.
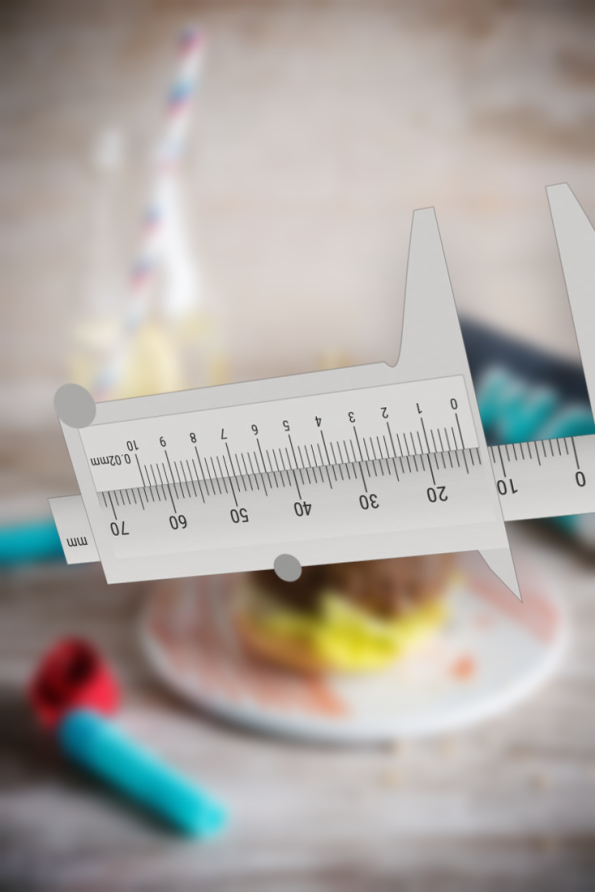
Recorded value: mm 14.8
